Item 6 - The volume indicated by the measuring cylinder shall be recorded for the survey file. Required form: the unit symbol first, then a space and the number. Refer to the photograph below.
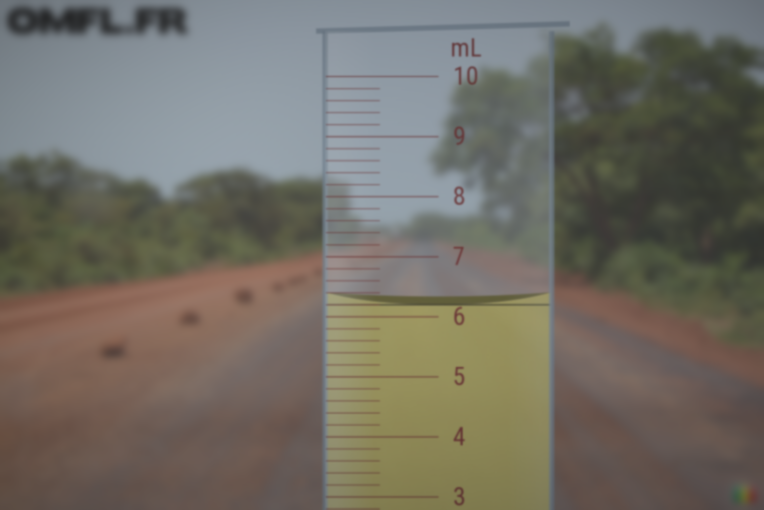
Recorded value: mL 6.2
